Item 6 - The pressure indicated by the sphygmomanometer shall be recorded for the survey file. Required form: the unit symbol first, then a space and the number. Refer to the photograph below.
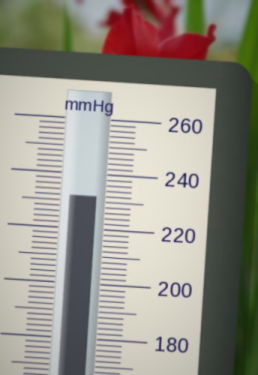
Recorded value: mmHg 232
